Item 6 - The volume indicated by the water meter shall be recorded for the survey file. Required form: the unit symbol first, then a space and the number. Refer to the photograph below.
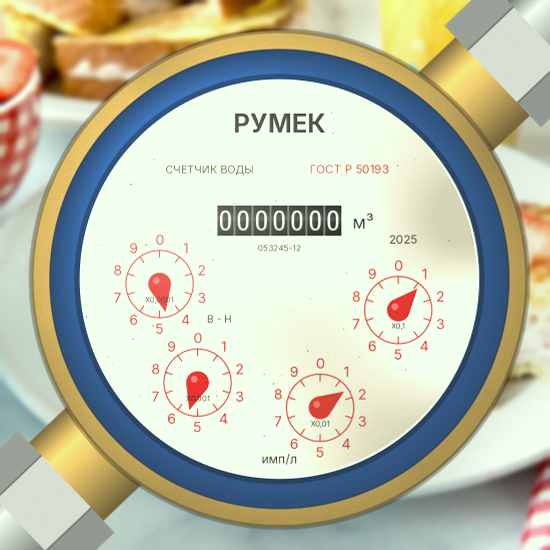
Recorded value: m³ 0.1154
